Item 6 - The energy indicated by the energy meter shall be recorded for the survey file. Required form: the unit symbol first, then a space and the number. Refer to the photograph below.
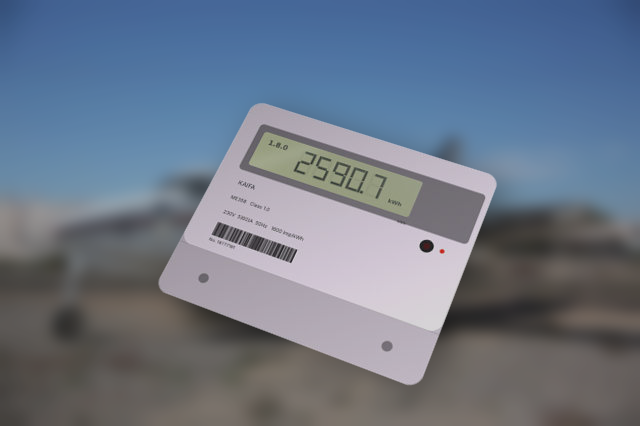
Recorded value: kWh 2590.7
